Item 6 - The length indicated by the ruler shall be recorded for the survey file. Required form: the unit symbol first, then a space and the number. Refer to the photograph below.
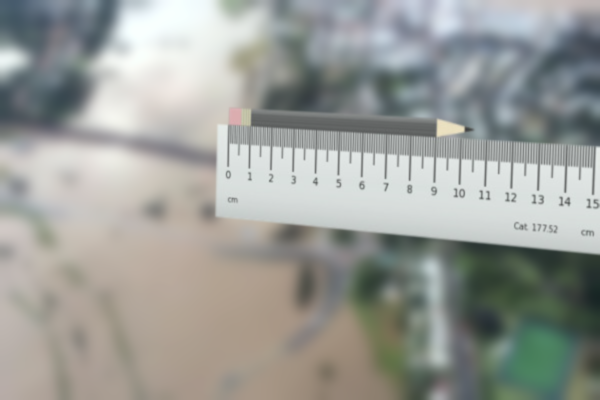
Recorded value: cm 10.5
